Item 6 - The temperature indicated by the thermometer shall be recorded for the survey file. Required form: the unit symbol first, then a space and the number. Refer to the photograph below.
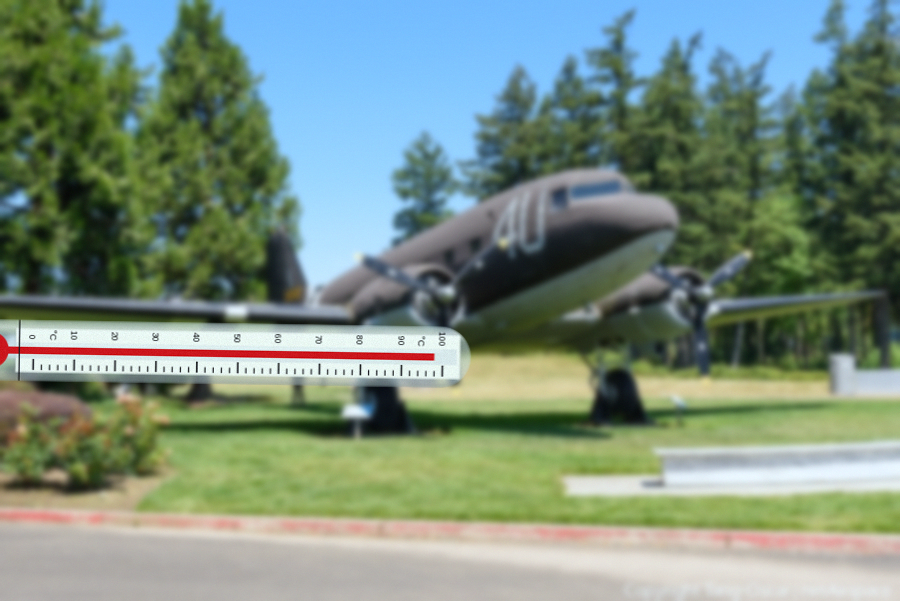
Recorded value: °C 98
